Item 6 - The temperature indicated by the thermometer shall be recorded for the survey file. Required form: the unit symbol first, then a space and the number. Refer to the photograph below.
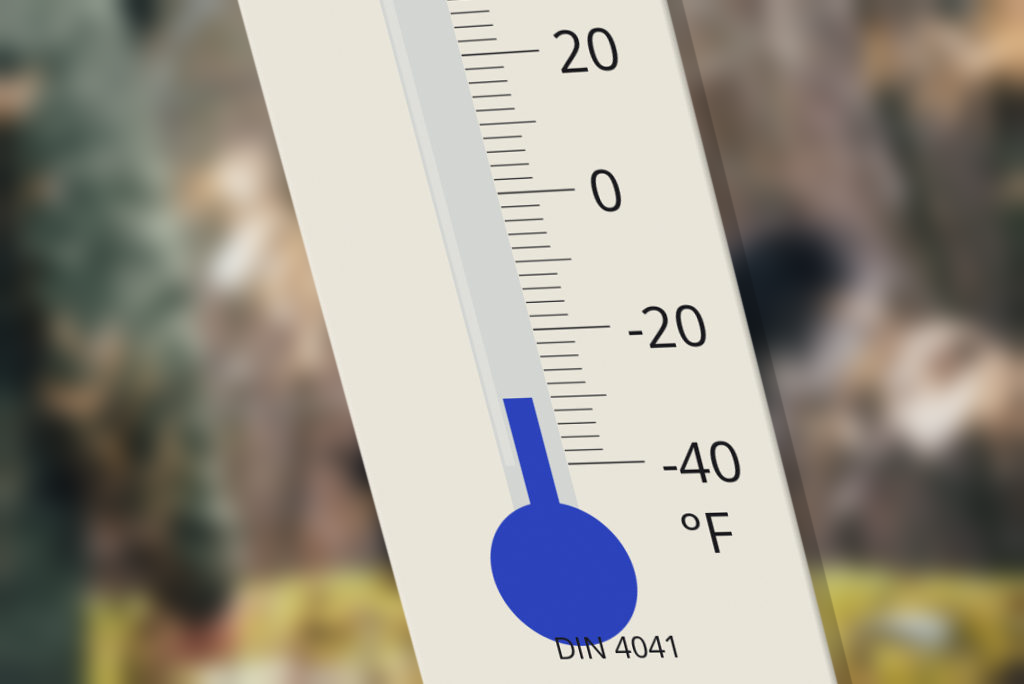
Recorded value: °F -30
